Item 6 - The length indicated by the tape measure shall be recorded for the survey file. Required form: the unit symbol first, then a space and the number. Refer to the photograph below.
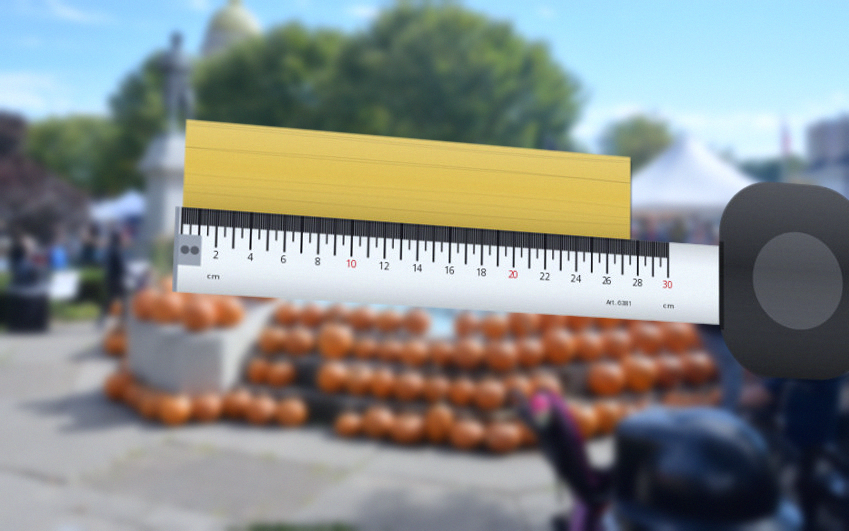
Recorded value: cm 27.5
